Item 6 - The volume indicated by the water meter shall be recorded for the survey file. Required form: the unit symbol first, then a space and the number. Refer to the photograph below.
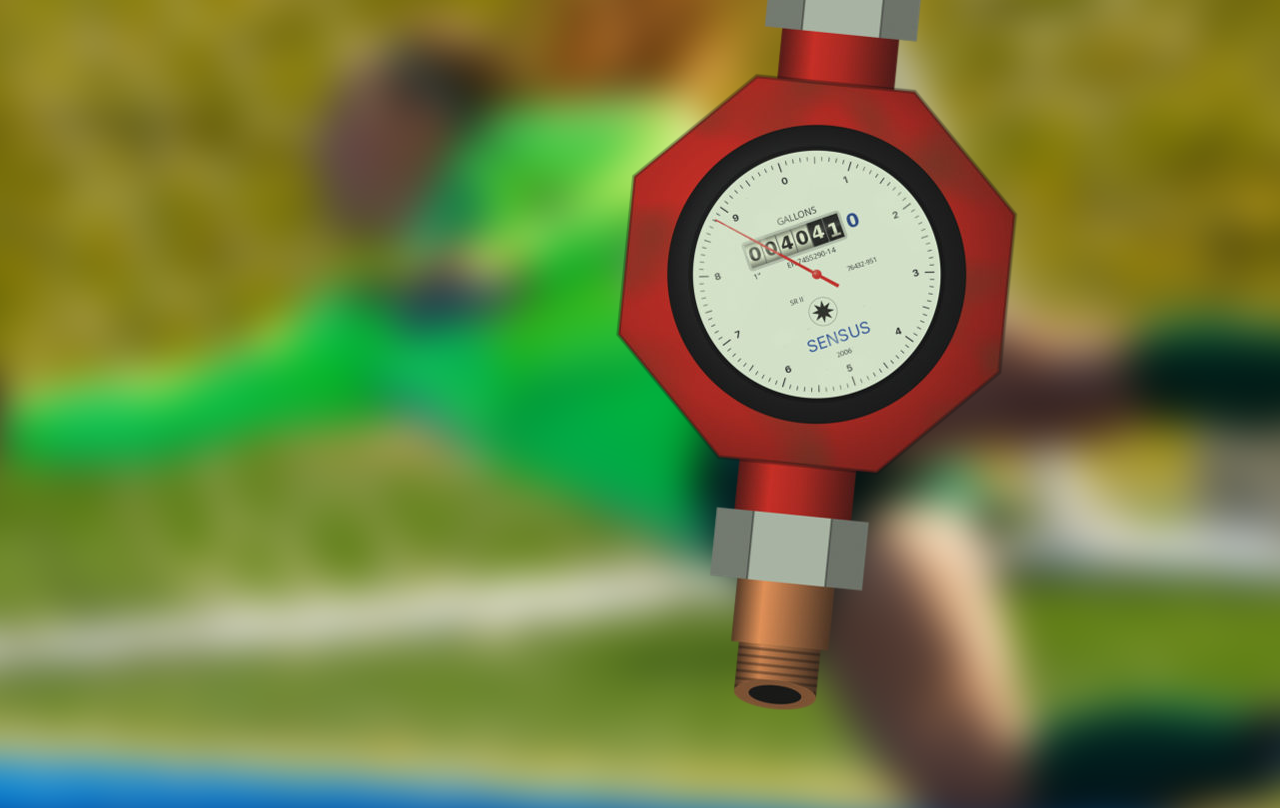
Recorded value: gal 40408.8
